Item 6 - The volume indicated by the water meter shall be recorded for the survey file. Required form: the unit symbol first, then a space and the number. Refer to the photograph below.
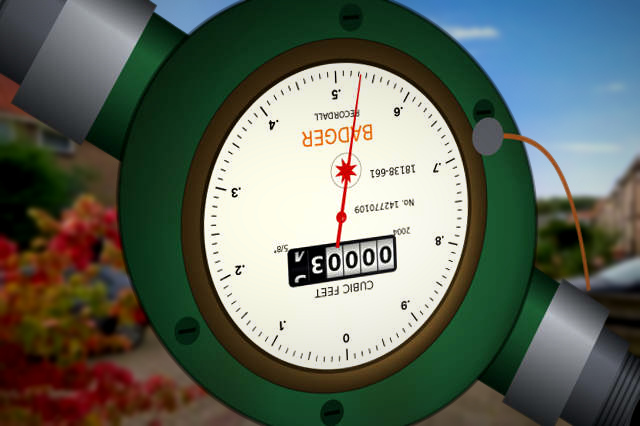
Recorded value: ft³ 33.53
